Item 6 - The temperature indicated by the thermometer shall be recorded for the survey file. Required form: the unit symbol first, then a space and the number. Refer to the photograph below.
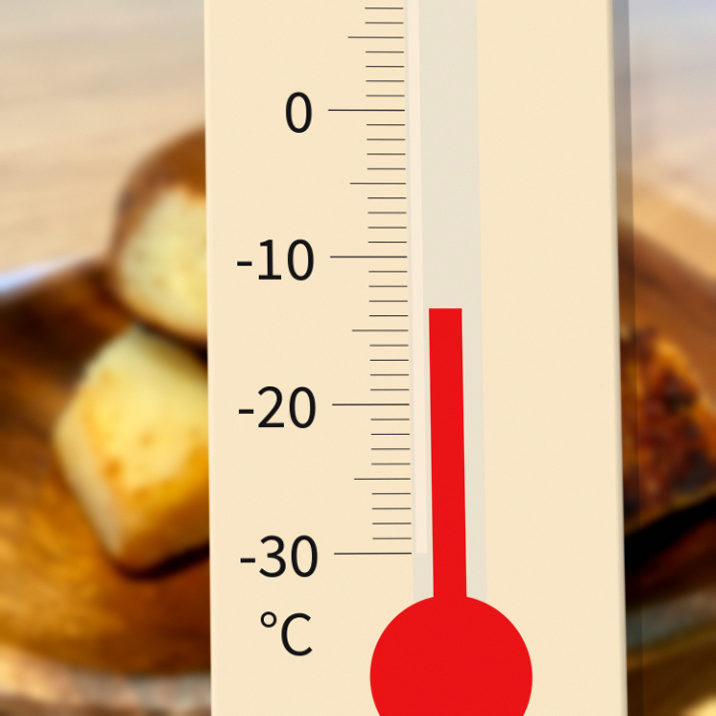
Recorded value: °C -13.5
